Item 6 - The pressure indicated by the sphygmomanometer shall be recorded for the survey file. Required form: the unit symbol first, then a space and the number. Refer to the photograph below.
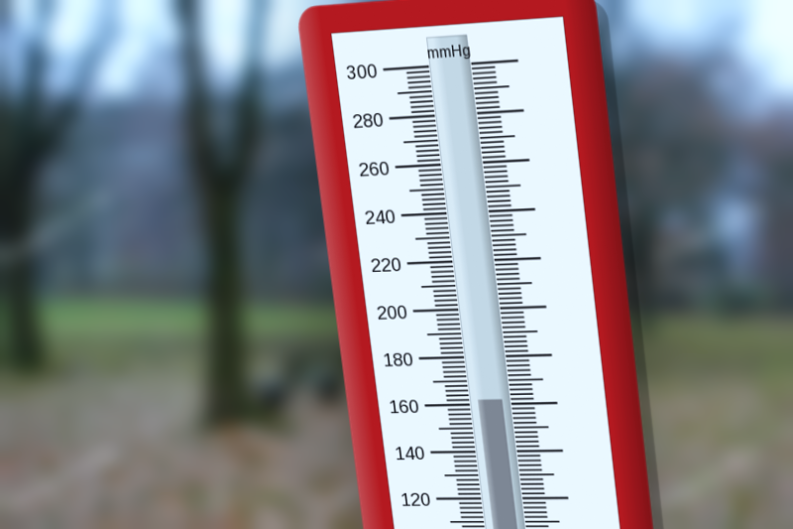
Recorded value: mmHg 162
